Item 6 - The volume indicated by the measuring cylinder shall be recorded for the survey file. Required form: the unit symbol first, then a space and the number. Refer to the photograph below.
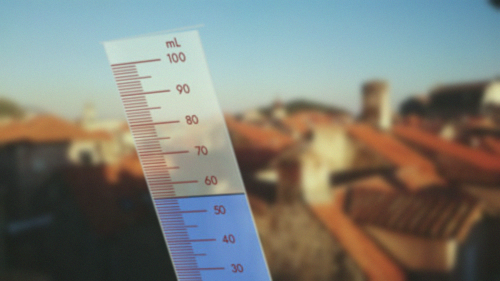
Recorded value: mL 55
